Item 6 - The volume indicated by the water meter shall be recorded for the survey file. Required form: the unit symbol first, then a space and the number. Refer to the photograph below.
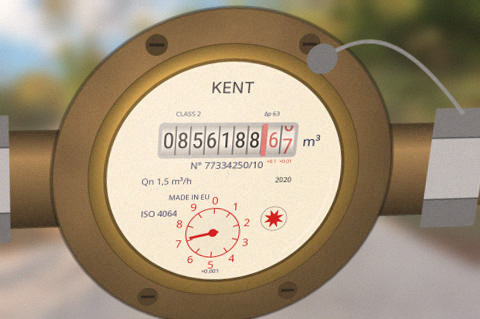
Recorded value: m³ 856188.667
